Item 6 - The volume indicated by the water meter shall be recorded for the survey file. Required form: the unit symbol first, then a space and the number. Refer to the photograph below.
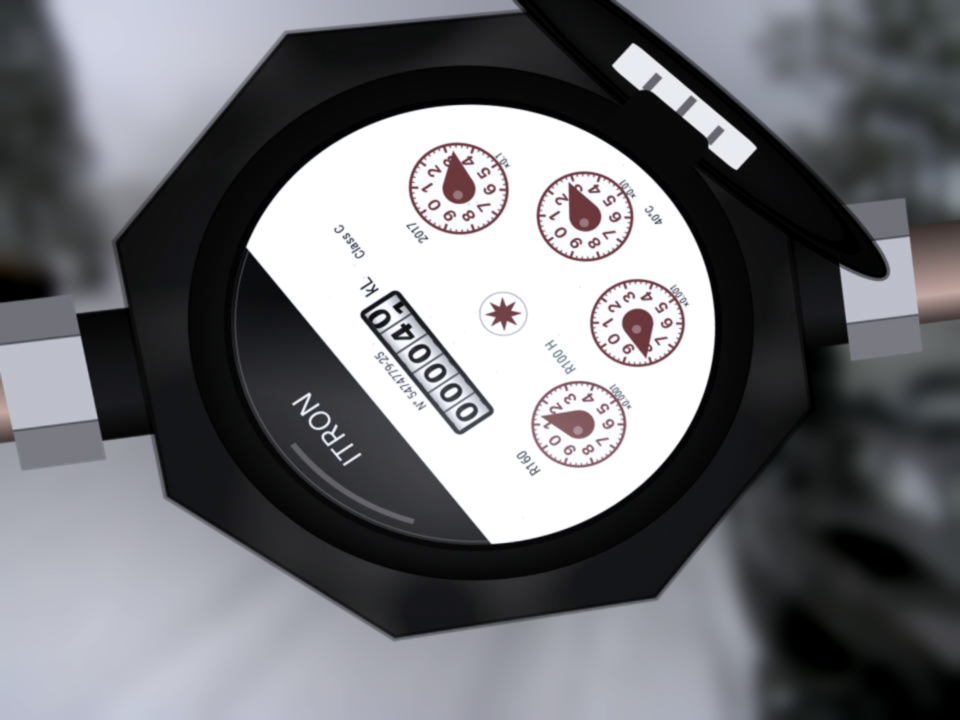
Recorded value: kL 40.3281
